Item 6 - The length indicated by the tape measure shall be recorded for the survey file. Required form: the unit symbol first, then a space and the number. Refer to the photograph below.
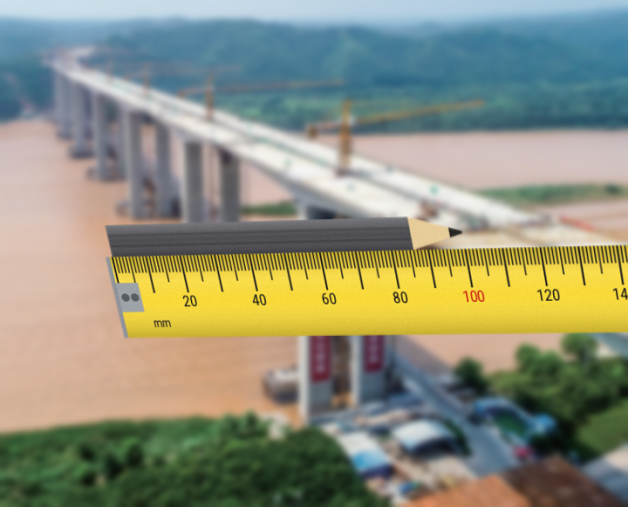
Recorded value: mm 100
